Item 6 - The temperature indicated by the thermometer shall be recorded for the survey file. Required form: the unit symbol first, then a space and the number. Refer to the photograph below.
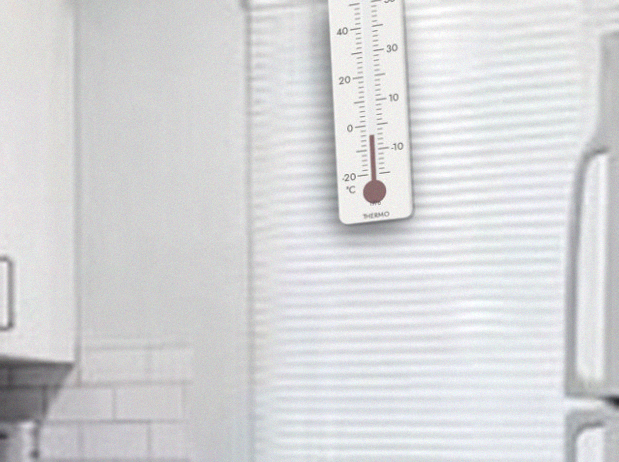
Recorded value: °C -4
